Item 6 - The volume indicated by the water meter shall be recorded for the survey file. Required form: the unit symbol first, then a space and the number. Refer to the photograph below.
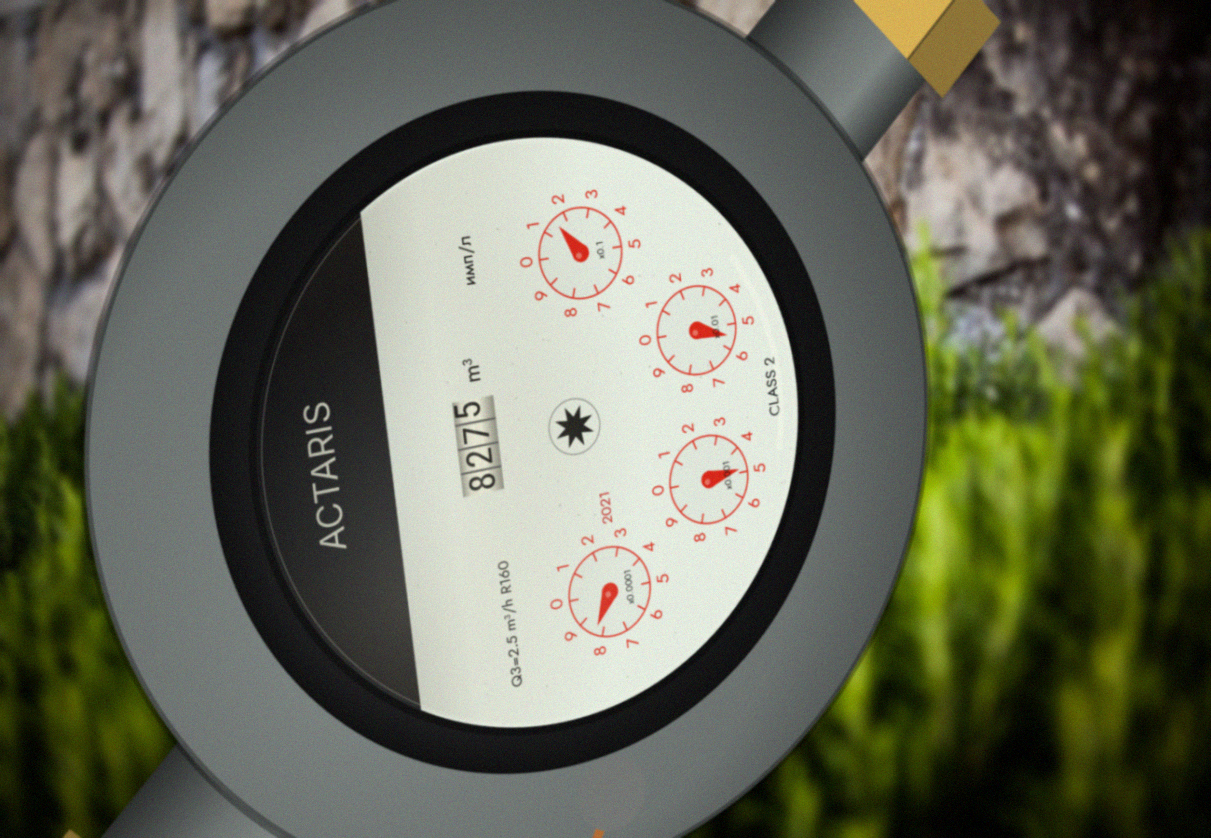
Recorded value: m³ 8275.1548
